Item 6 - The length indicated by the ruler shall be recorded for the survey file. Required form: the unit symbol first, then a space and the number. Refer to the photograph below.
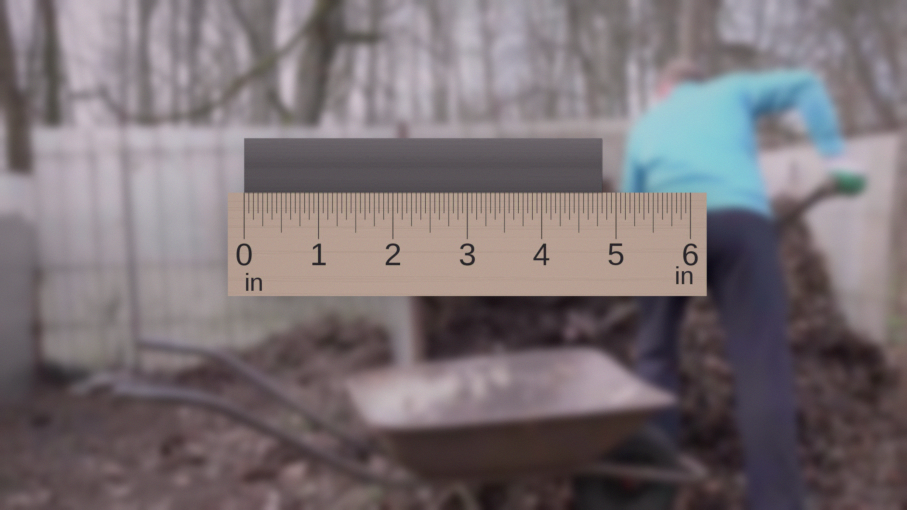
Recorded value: in 4.8125
